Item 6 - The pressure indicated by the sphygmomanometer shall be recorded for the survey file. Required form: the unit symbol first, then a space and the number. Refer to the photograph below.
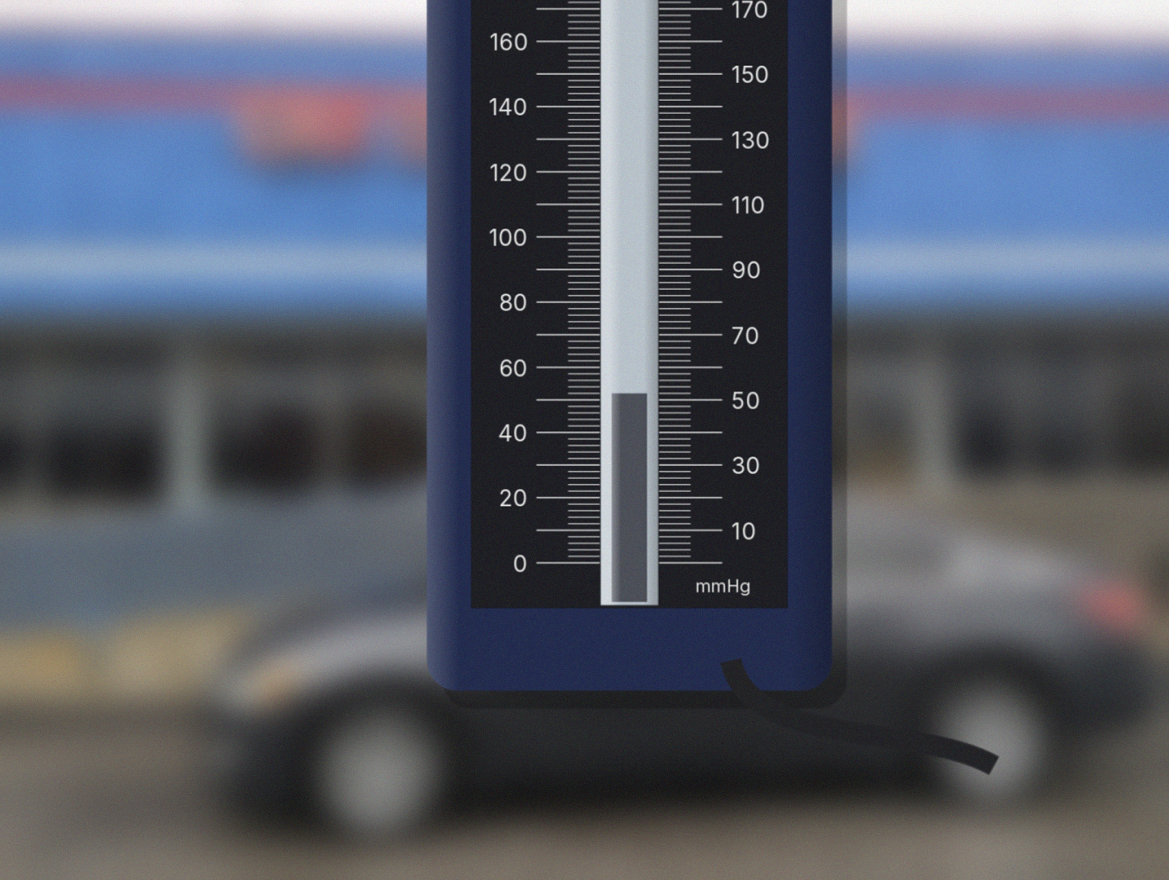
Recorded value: mmHg 52
